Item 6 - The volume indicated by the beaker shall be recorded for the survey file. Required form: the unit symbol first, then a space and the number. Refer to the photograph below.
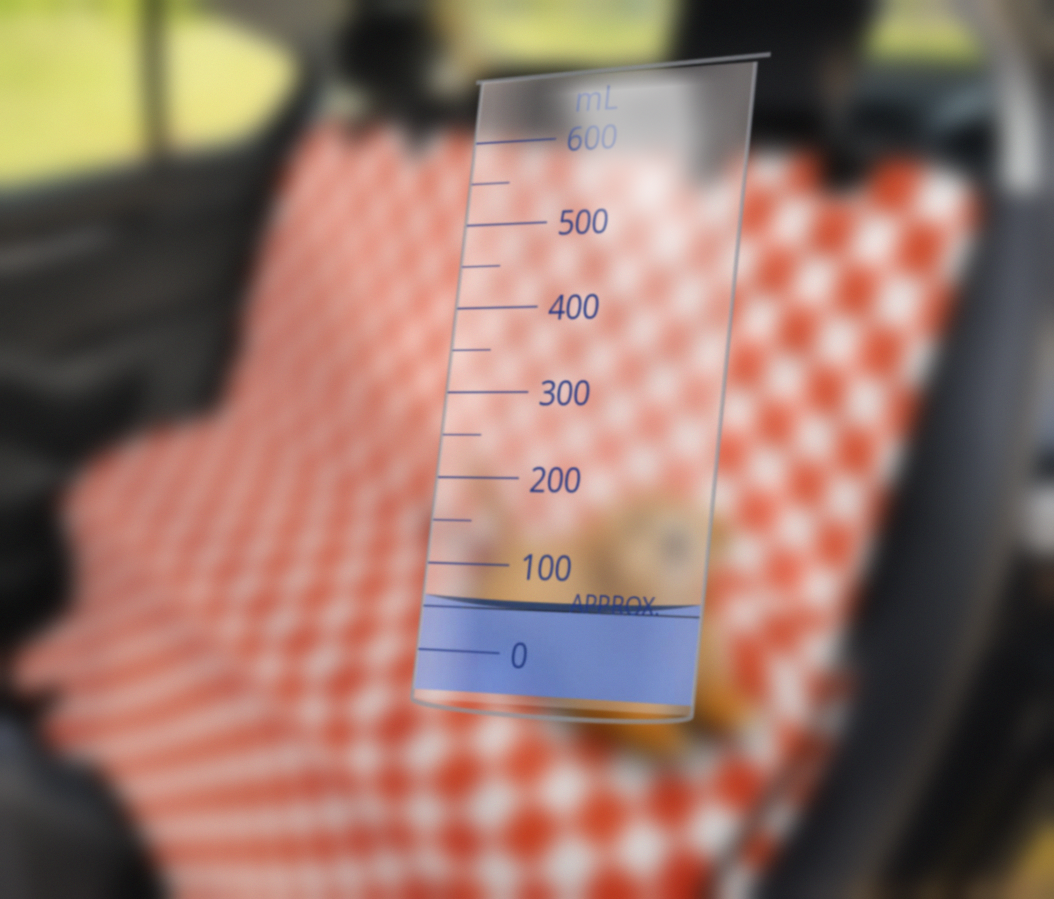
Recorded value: mL 50
